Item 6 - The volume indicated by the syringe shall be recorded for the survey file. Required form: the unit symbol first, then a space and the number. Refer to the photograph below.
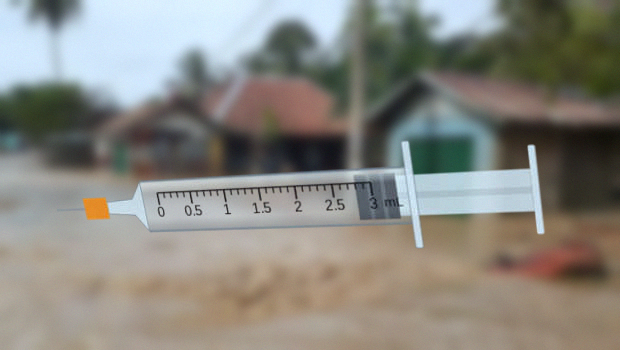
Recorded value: mL 2.8
